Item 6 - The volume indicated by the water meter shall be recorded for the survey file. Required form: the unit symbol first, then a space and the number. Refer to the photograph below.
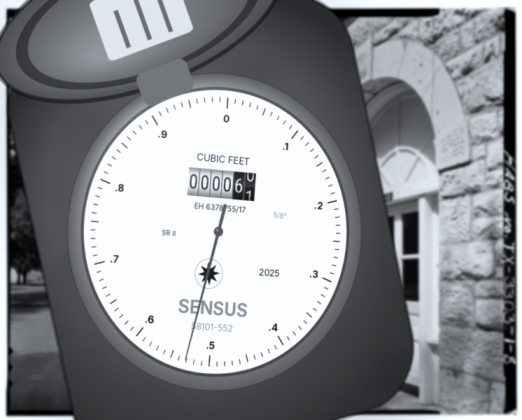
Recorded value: ft³ 60.53
